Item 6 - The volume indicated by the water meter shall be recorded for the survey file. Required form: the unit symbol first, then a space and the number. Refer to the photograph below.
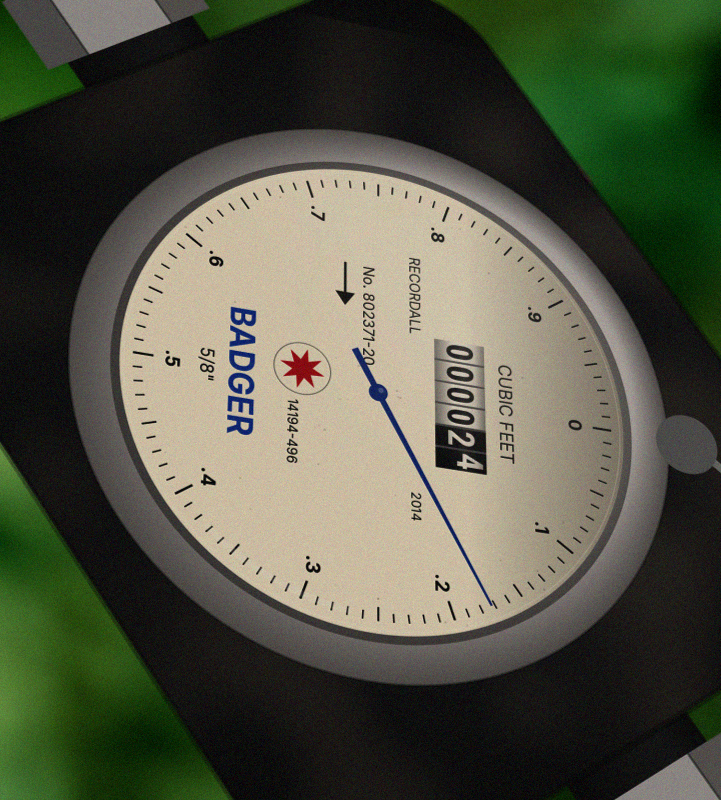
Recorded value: ft³ 24.17
